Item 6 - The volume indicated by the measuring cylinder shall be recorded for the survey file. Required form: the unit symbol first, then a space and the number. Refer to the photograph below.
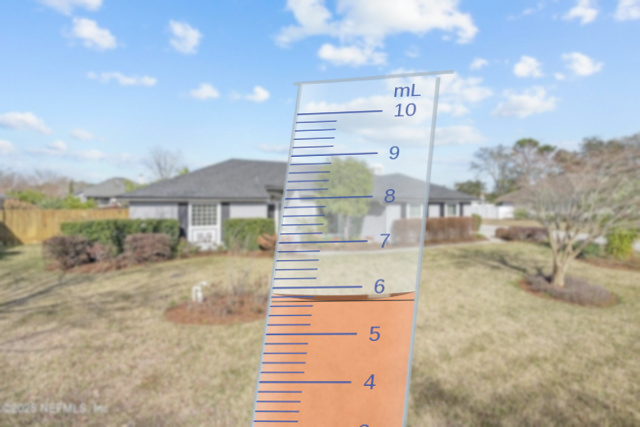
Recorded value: mL 5.7
